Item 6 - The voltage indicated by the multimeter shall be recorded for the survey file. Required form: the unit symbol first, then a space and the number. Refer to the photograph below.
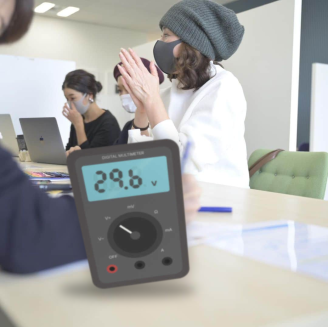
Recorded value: V 29.6
